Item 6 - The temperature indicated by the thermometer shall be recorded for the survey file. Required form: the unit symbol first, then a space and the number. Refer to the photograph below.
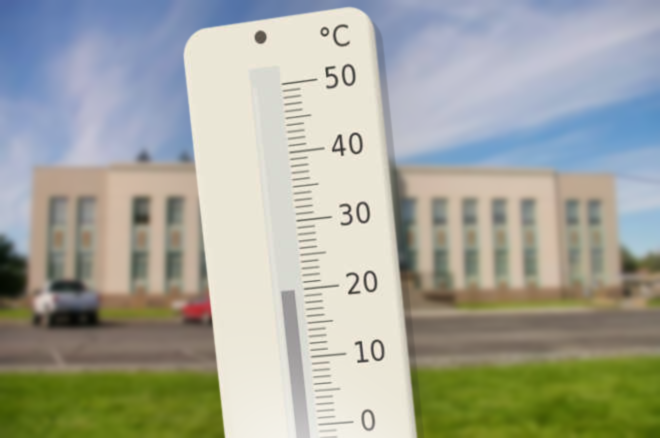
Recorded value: °C 20
